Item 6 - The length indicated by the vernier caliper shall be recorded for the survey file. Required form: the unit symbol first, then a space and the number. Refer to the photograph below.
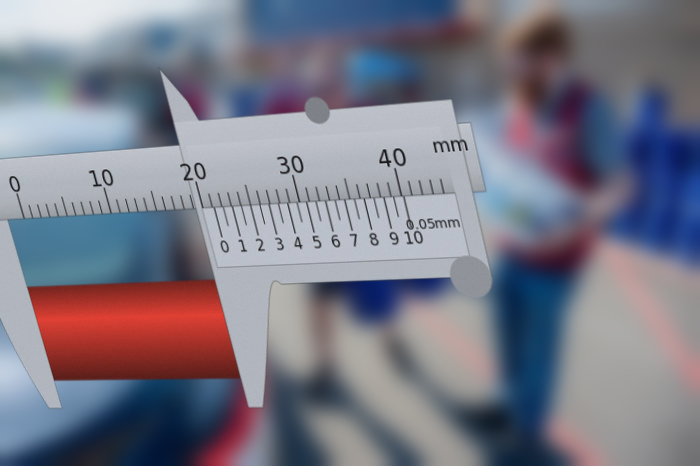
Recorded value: mm 21.2
